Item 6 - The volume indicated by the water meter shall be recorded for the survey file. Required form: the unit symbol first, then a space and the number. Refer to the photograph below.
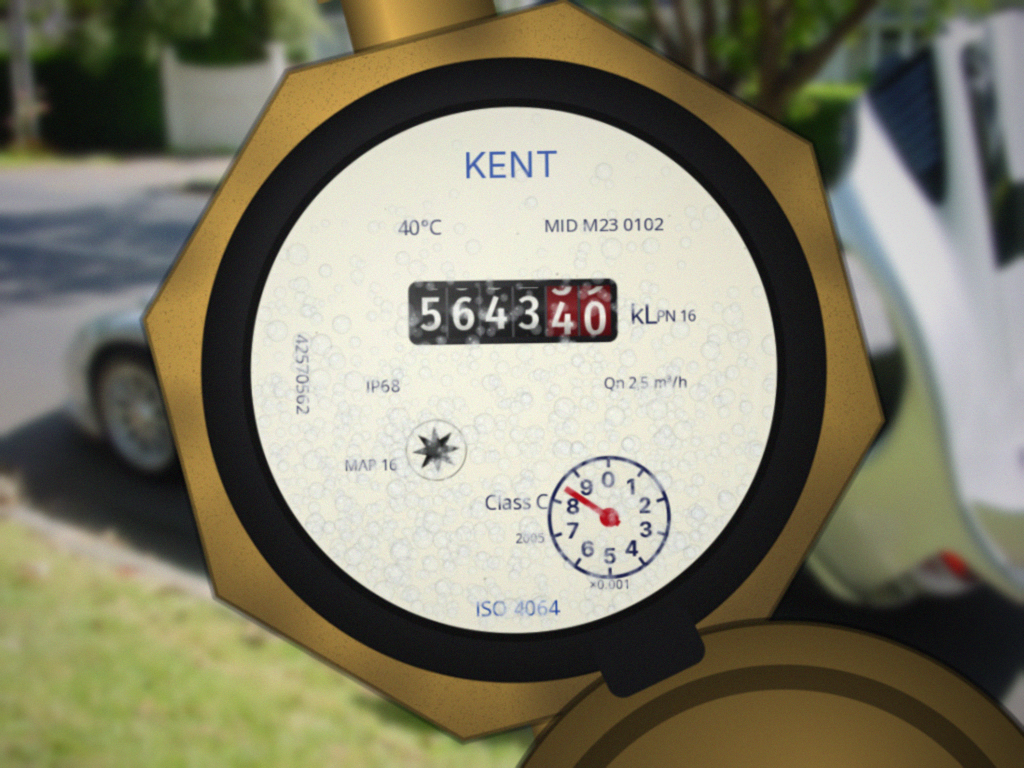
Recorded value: kL 5643.398
